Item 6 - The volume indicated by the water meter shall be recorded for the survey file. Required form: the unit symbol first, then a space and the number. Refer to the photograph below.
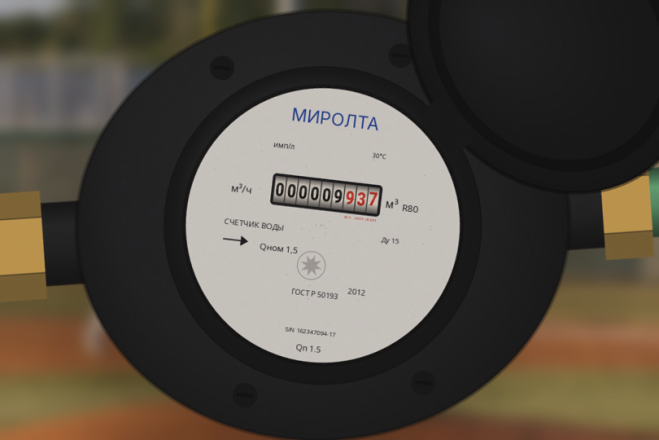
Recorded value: m³ 9.937
